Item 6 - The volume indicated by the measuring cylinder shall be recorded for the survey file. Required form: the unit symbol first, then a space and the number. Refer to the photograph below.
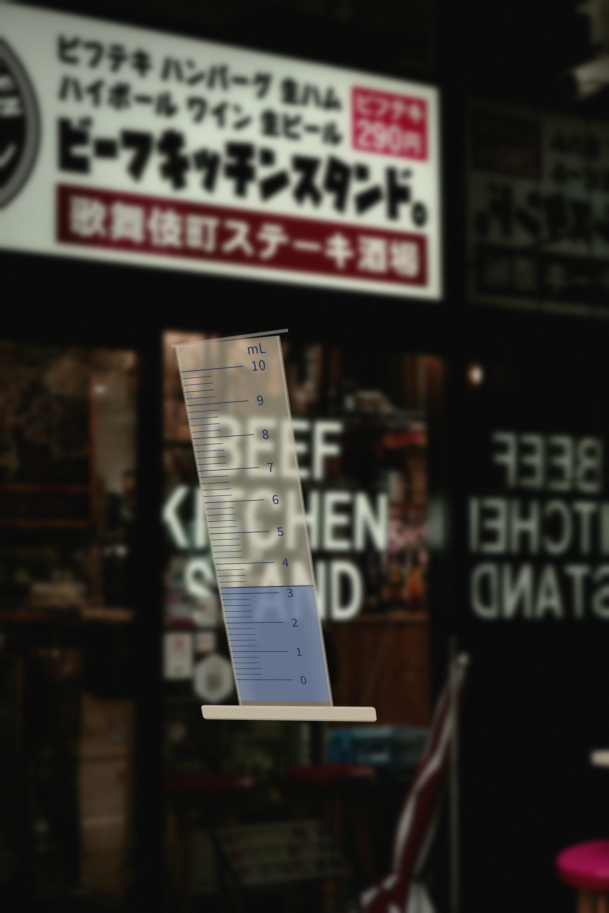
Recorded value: mL 3.2
